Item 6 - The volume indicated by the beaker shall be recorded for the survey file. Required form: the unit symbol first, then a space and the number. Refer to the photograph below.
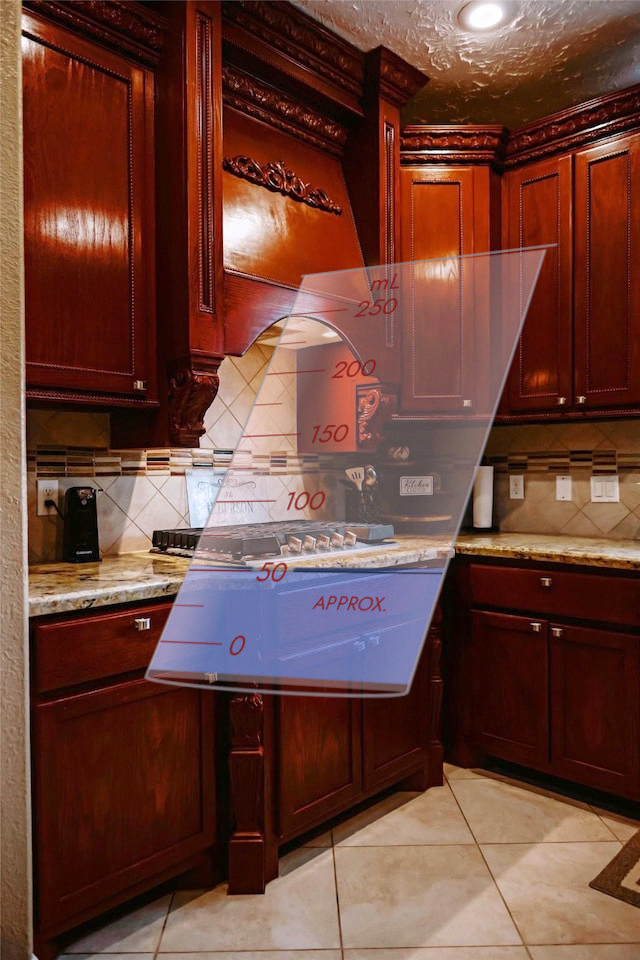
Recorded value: mL 50
